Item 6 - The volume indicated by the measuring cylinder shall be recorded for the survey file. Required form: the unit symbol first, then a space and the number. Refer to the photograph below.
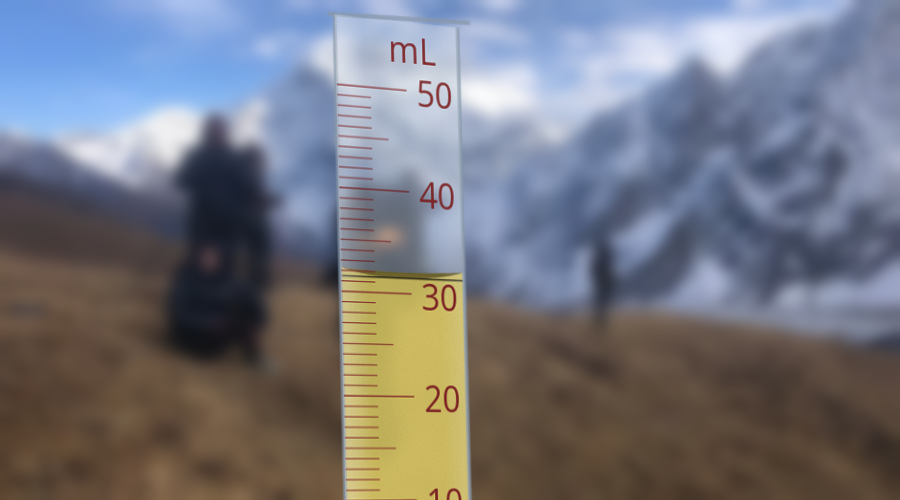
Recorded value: mL 31.5
